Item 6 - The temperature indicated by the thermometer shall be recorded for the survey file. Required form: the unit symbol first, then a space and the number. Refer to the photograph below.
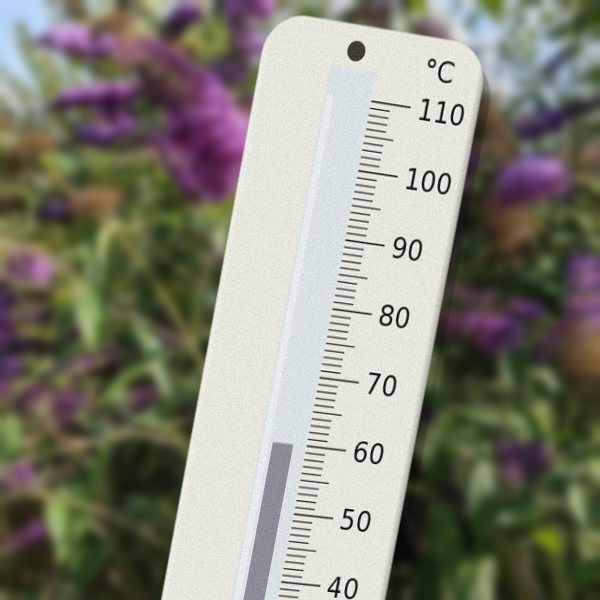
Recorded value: °C 60
